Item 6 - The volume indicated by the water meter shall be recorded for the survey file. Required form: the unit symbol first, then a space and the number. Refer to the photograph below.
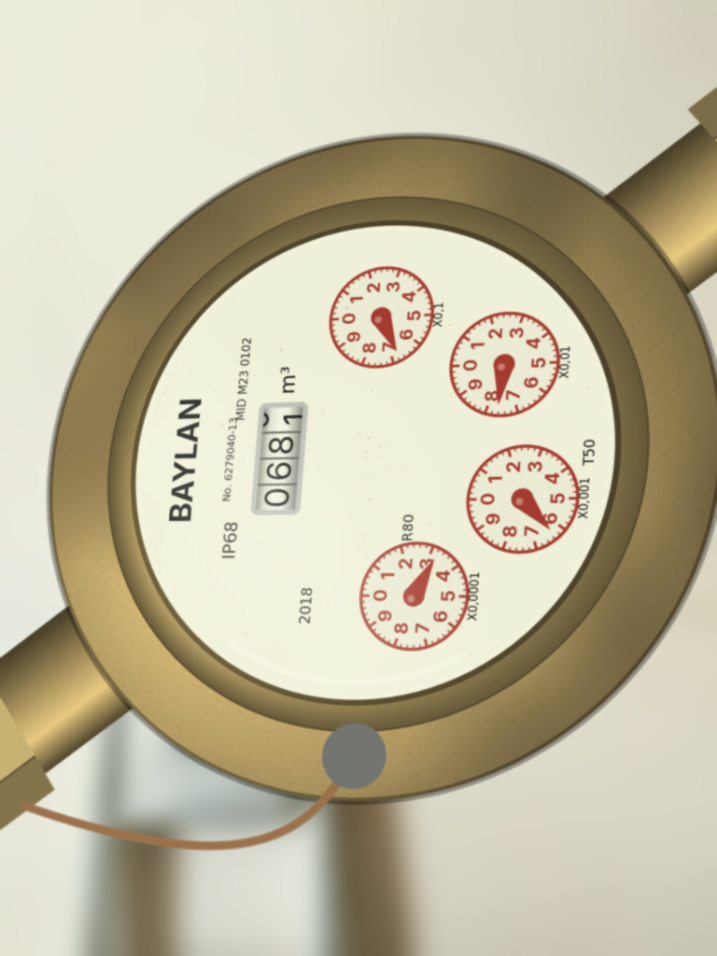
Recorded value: m³ 680.6763
